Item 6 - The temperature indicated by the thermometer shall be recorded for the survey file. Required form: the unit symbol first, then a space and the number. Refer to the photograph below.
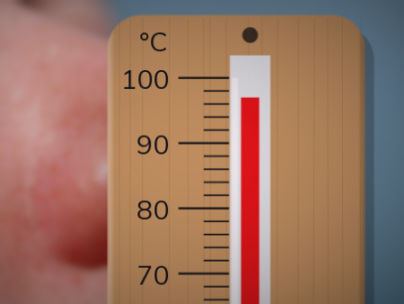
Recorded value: °C 97
